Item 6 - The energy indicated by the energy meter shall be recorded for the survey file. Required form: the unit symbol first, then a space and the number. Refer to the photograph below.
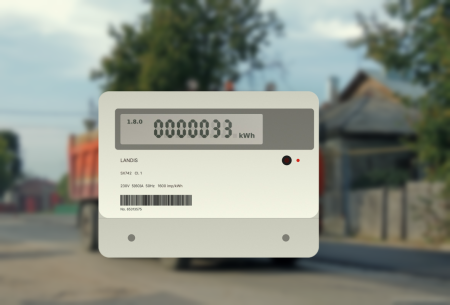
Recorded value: kWh 33
